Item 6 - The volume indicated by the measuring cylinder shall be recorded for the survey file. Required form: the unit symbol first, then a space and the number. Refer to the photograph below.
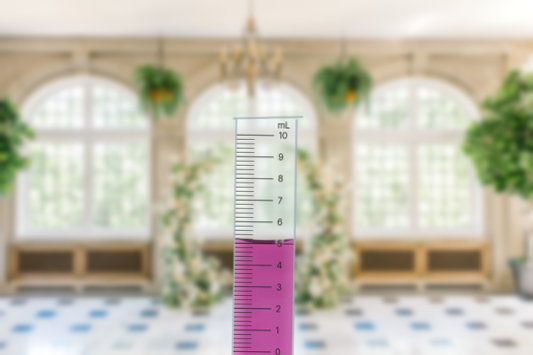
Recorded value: mL 5
